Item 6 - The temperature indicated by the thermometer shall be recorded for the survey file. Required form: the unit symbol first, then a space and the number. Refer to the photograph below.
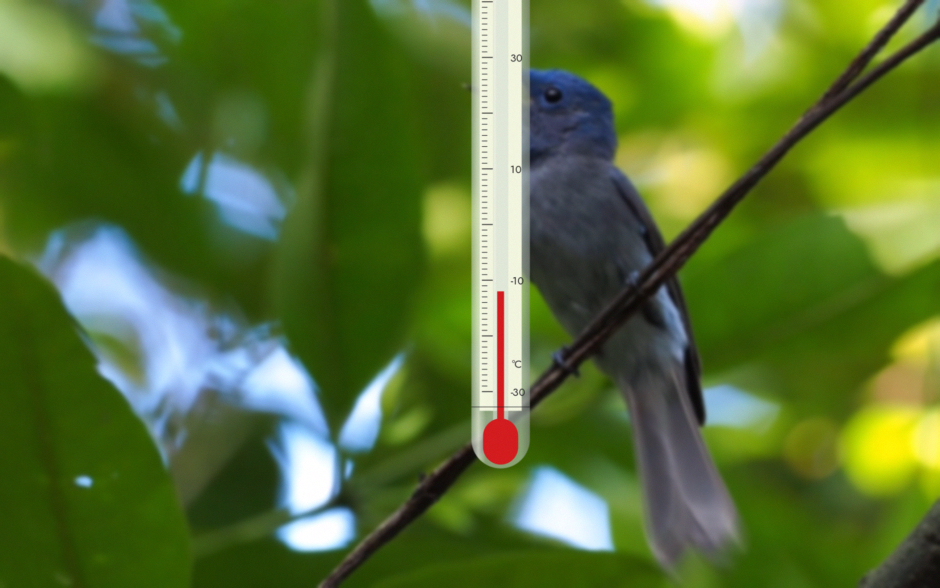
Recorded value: °C -12
